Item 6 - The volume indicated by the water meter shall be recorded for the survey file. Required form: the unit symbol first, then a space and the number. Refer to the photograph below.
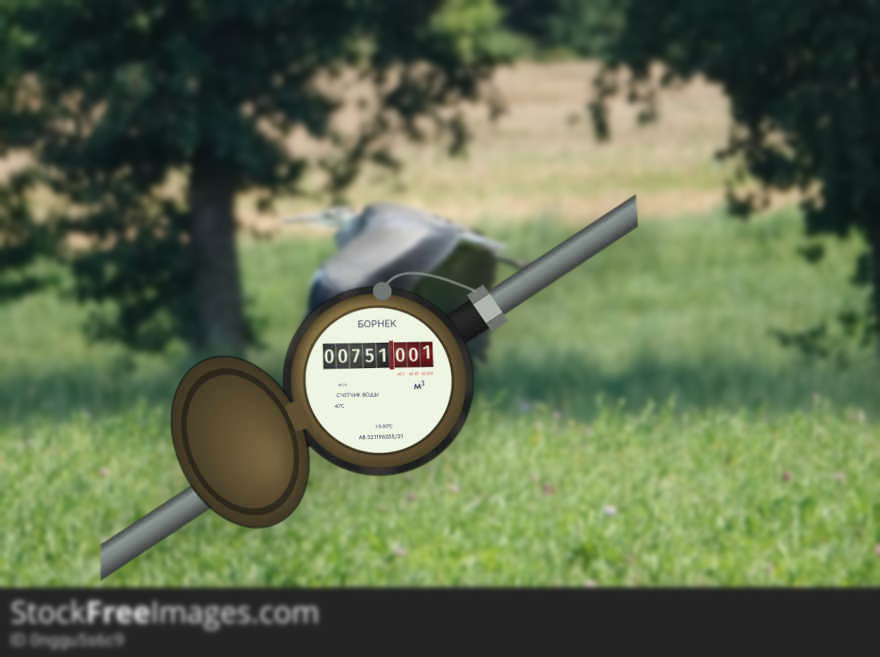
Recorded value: m³ 751.001
